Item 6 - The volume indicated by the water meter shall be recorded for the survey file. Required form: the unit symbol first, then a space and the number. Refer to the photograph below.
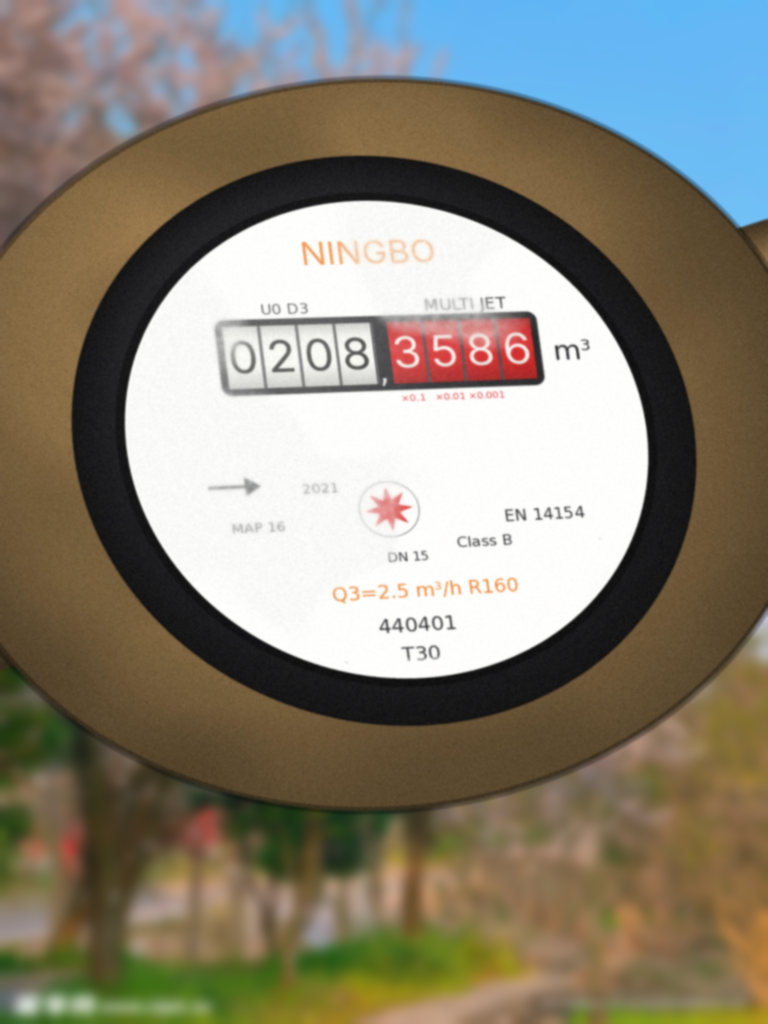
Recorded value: m³ 208.3586
